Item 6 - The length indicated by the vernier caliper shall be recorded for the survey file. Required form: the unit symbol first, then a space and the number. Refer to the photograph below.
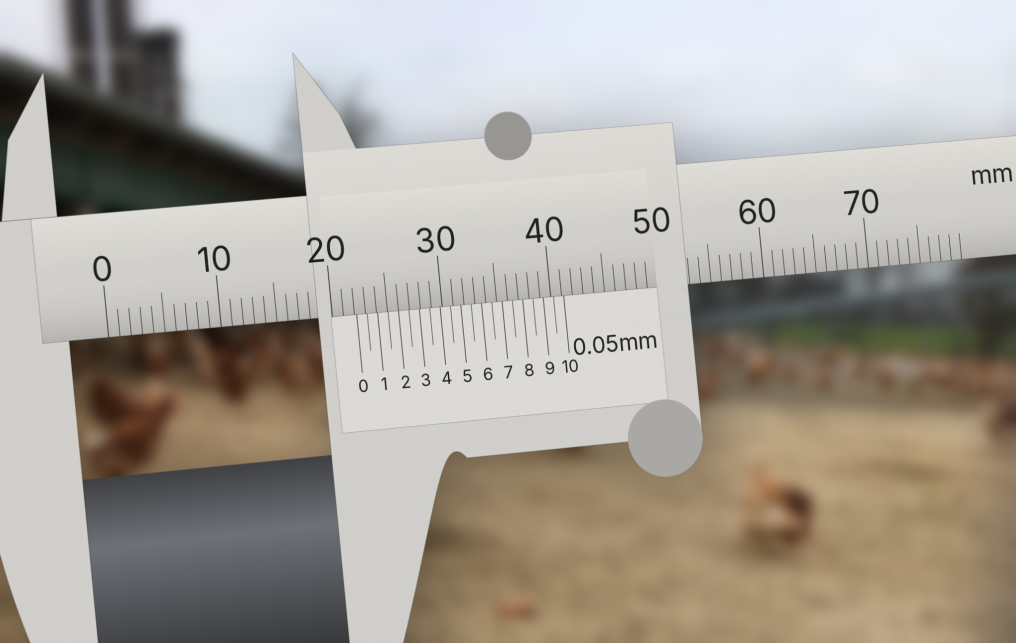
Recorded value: mm 22.2
